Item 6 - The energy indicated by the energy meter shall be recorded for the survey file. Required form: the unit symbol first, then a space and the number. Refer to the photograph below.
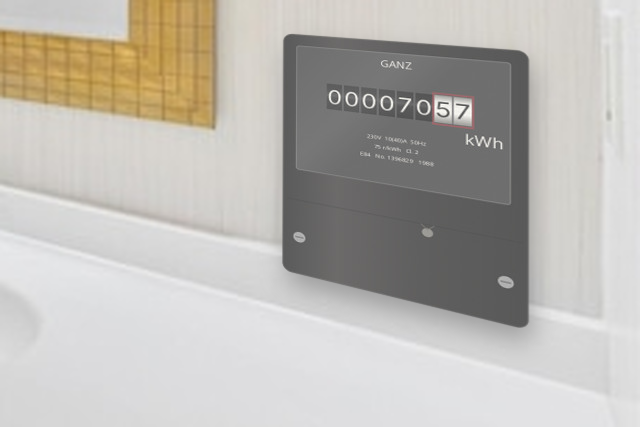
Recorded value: kWh 70.57
